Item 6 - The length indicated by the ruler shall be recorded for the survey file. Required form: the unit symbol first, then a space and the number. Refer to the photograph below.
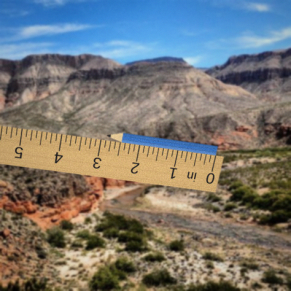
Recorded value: in 2.875
